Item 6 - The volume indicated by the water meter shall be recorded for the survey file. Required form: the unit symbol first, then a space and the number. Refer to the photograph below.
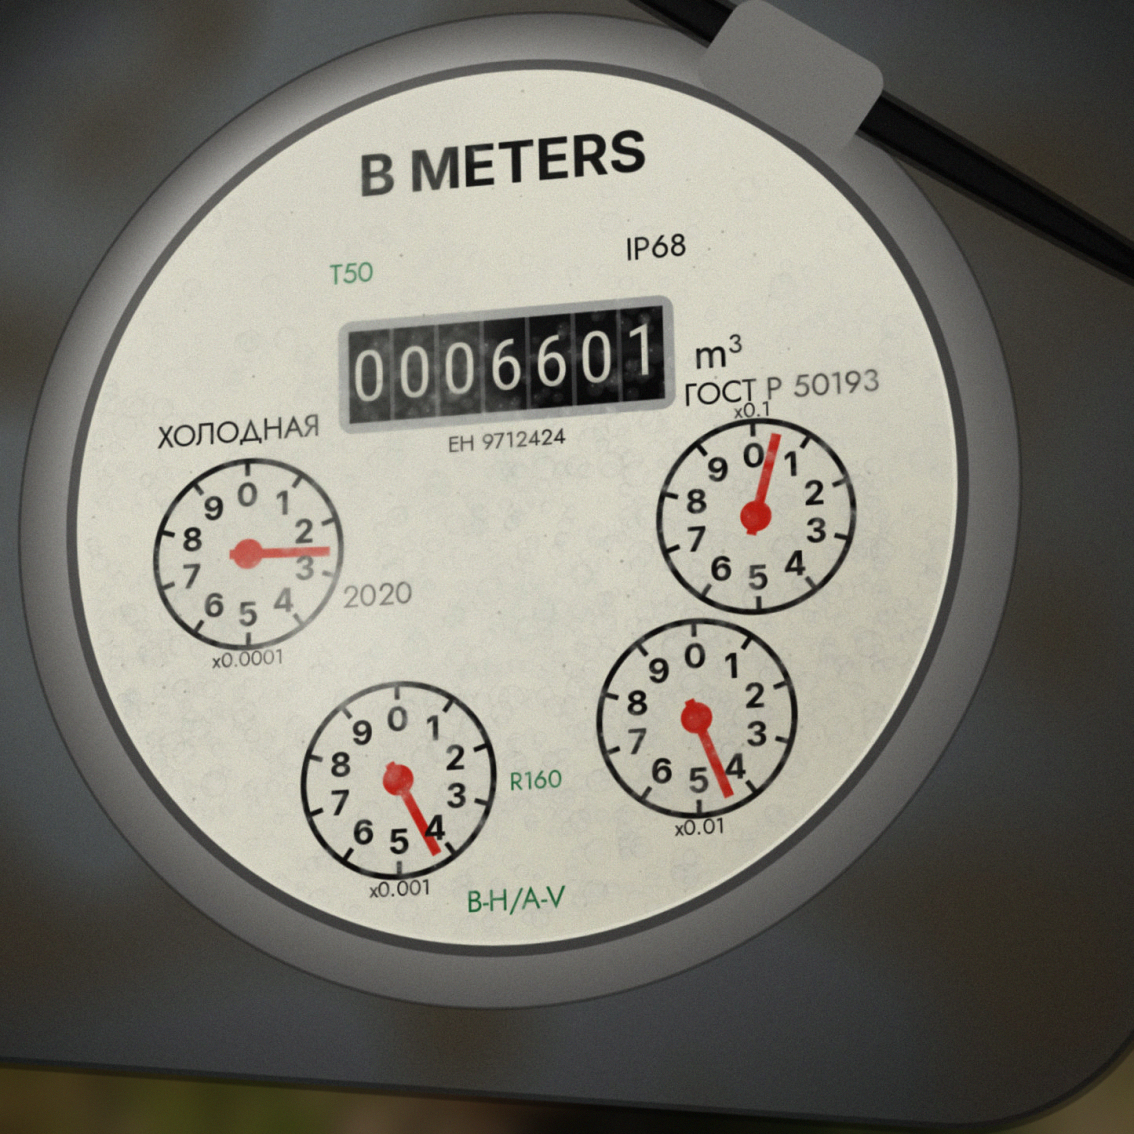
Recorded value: m³ 6601.0442
